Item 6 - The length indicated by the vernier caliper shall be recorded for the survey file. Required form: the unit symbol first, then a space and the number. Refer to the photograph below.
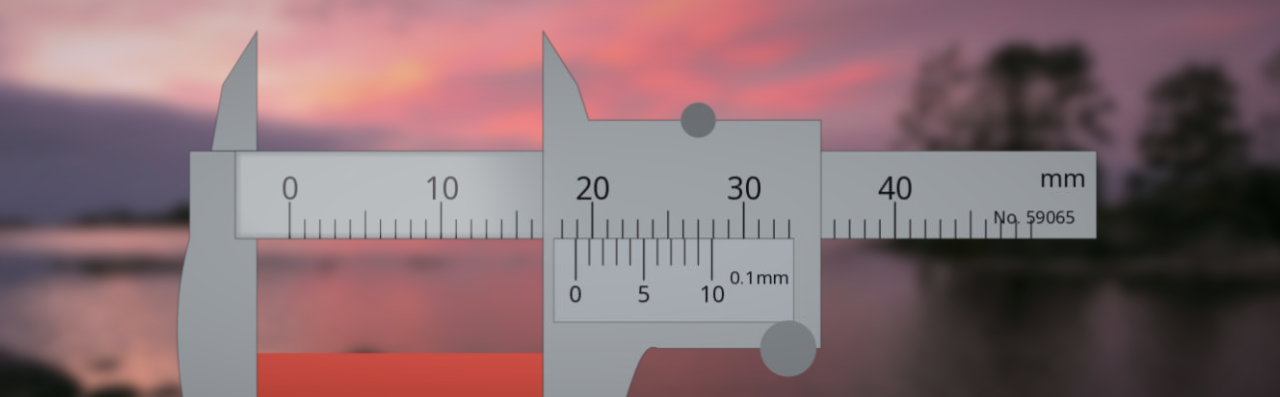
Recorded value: mm 18.9
